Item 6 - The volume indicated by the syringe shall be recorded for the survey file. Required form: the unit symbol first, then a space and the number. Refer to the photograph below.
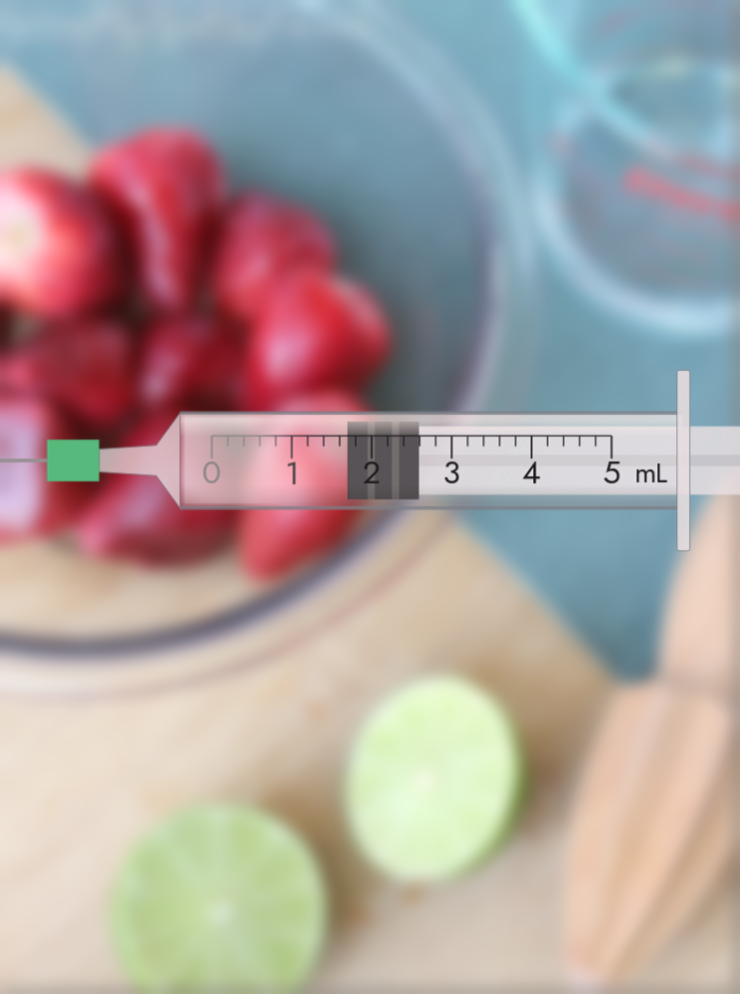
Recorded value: mL 1.7
